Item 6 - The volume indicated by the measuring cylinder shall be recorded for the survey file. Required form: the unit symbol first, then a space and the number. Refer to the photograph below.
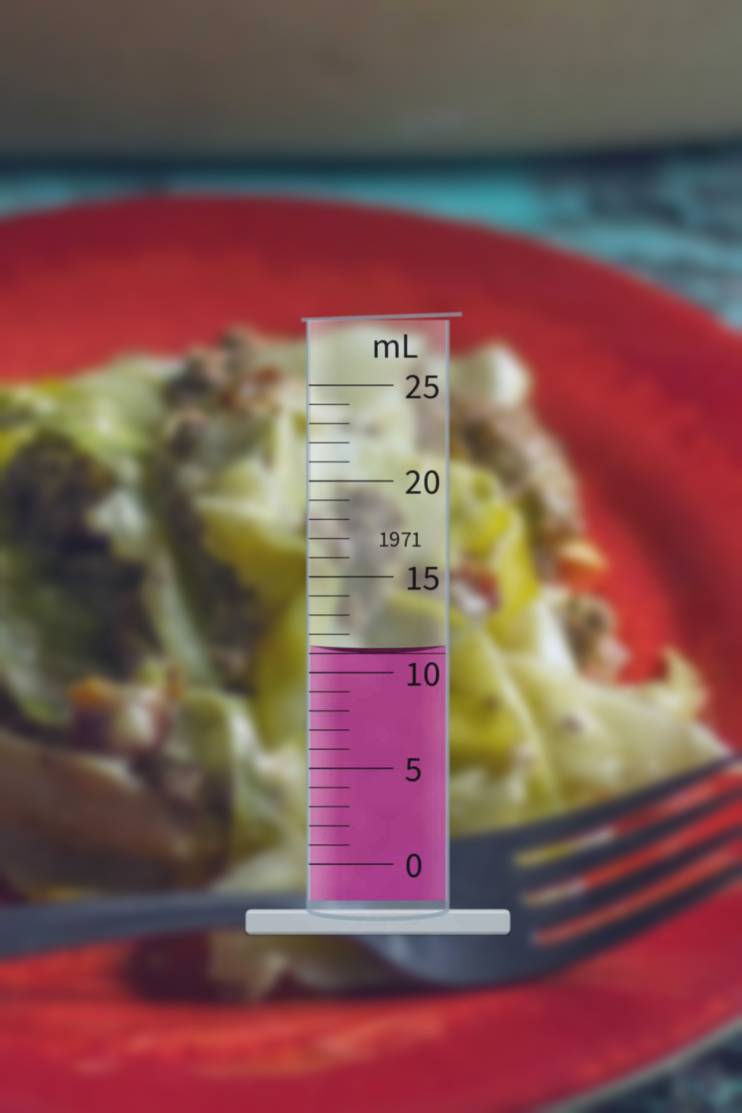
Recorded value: mL 11
